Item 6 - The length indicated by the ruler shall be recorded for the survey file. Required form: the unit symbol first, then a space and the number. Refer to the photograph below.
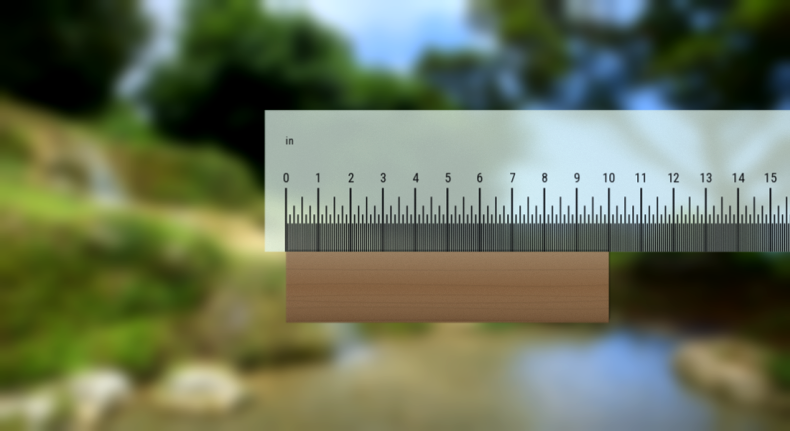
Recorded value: in 10
